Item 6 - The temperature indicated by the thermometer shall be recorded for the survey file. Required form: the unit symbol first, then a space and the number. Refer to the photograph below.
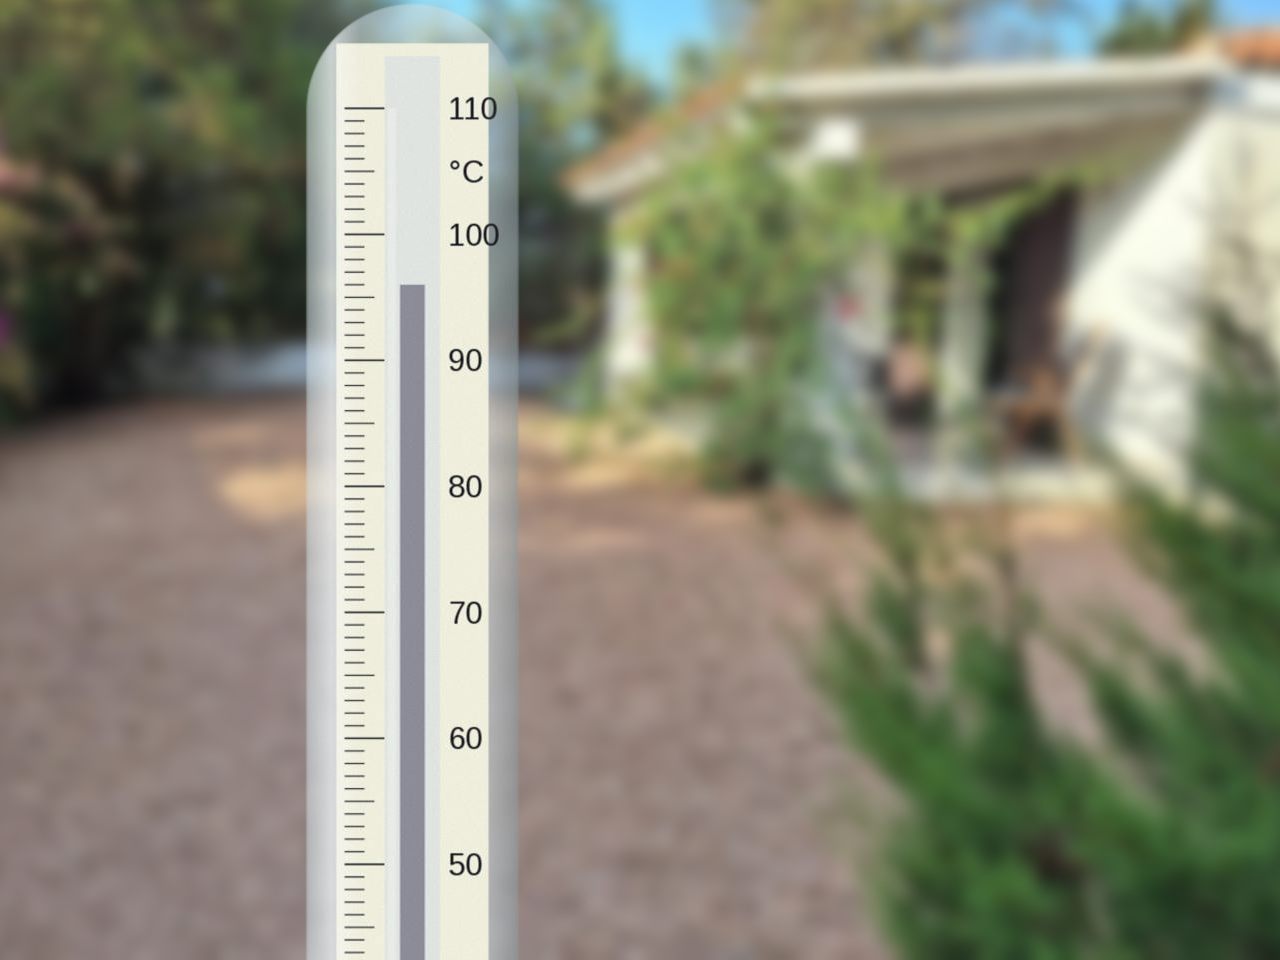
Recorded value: °C 96
